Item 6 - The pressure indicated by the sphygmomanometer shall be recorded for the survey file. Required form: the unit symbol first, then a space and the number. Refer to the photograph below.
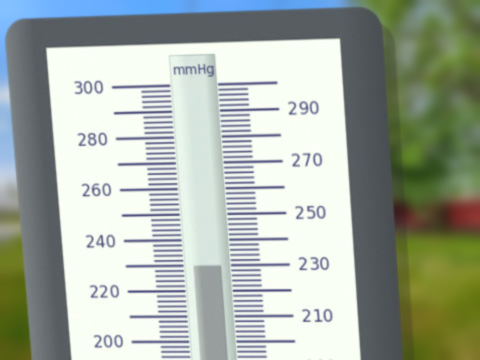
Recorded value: mmHg 230
